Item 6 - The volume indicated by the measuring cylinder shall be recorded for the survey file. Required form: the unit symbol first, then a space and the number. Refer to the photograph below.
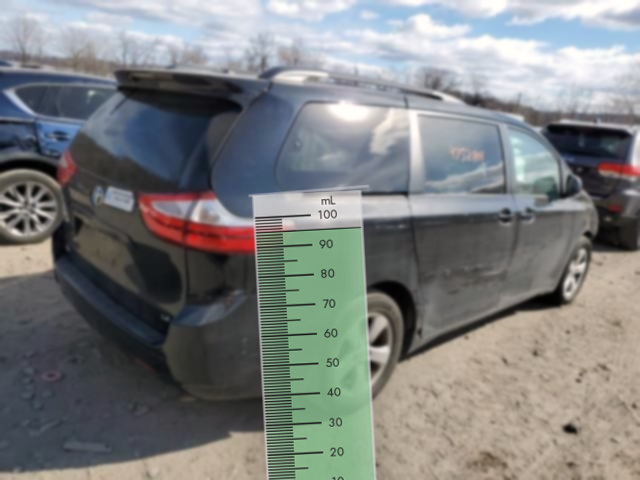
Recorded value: mL 95
